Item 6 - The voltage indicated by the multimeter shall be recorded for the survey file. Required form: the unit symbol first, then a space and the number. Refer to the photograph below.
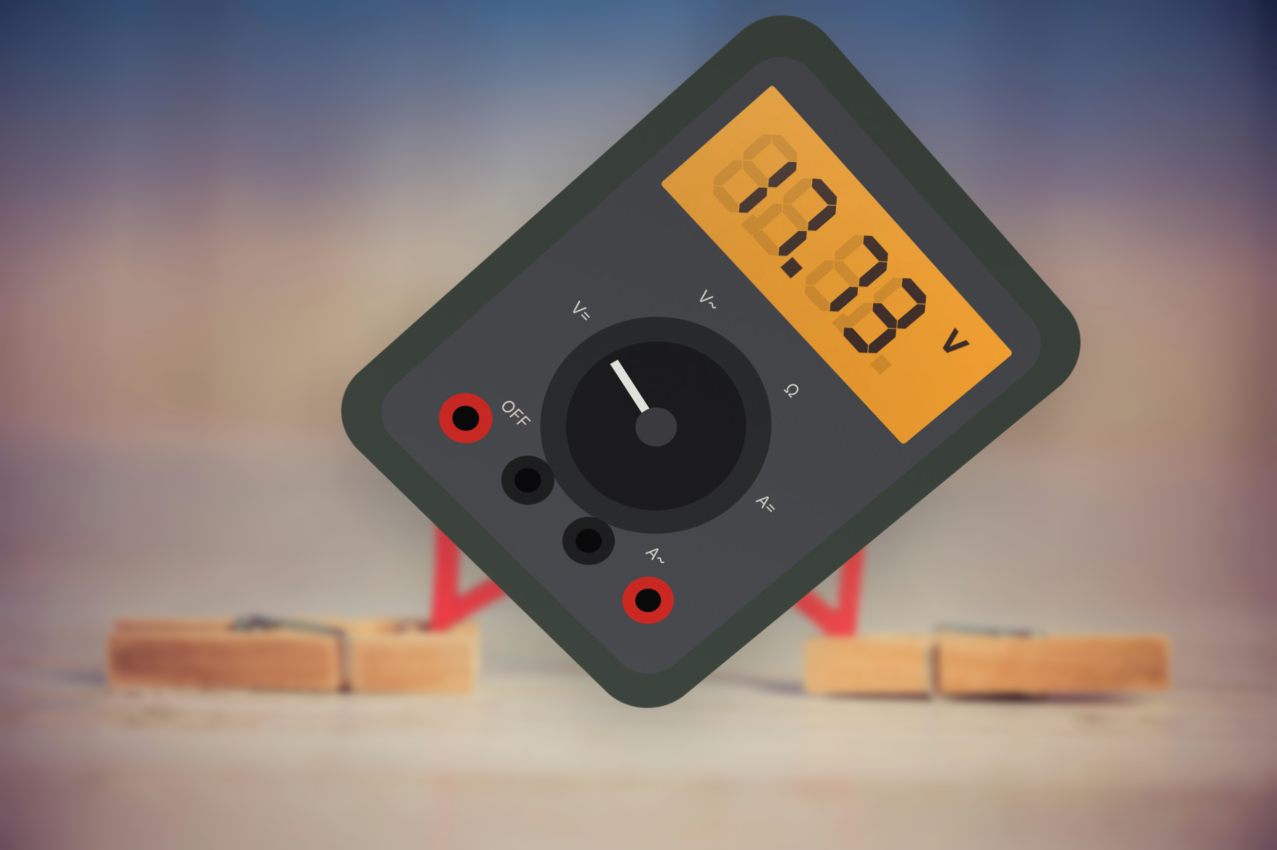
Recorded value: V 17.73
